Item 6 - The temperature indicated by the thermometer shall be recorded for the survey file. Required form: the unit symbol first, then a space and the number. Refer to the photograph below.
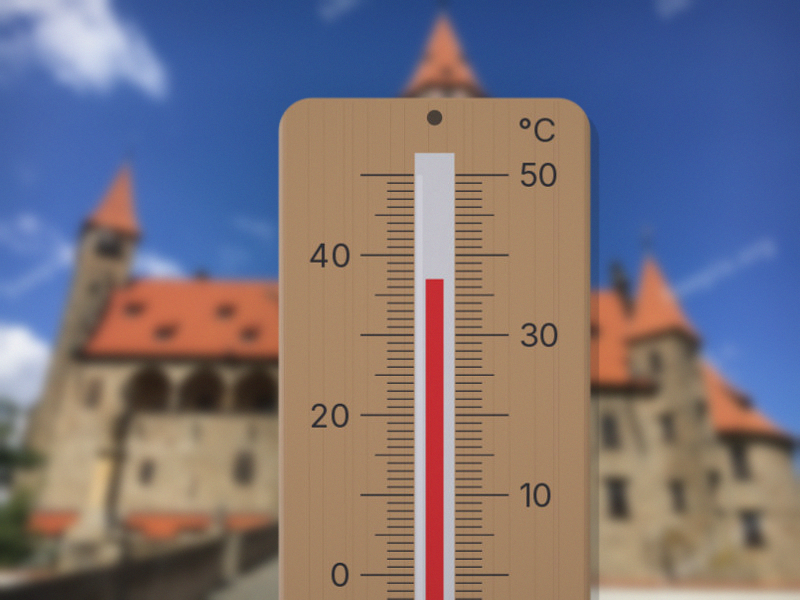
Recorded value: °C 37
